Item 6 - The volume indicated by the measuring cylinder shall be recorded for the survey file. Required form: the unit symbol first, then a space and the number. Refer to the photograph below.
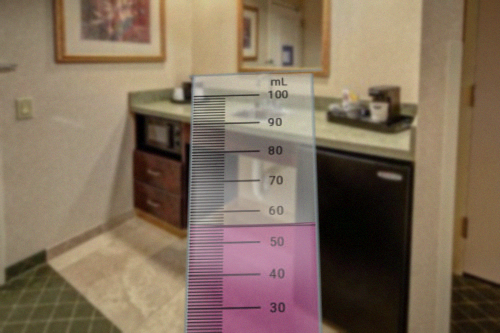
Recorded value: mL 55
